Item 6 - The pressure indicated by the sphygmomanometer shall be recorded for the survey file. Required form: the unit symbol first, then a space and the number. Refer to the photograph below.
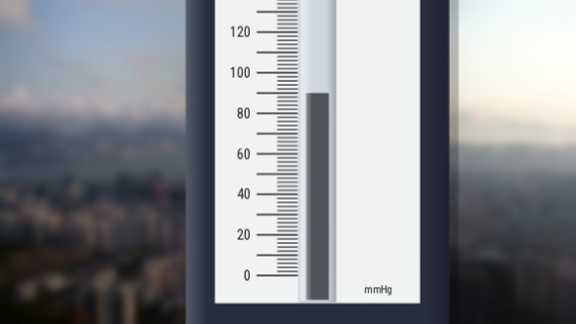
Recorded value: mmHg 90
